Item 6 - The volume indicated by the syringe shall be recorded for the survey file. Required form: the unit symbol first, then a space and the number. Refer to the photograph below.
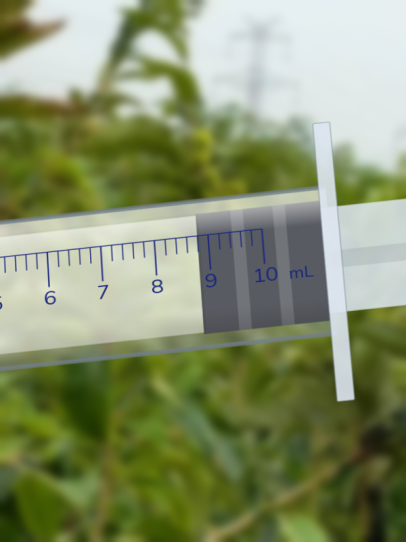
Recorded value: mL 8.8
